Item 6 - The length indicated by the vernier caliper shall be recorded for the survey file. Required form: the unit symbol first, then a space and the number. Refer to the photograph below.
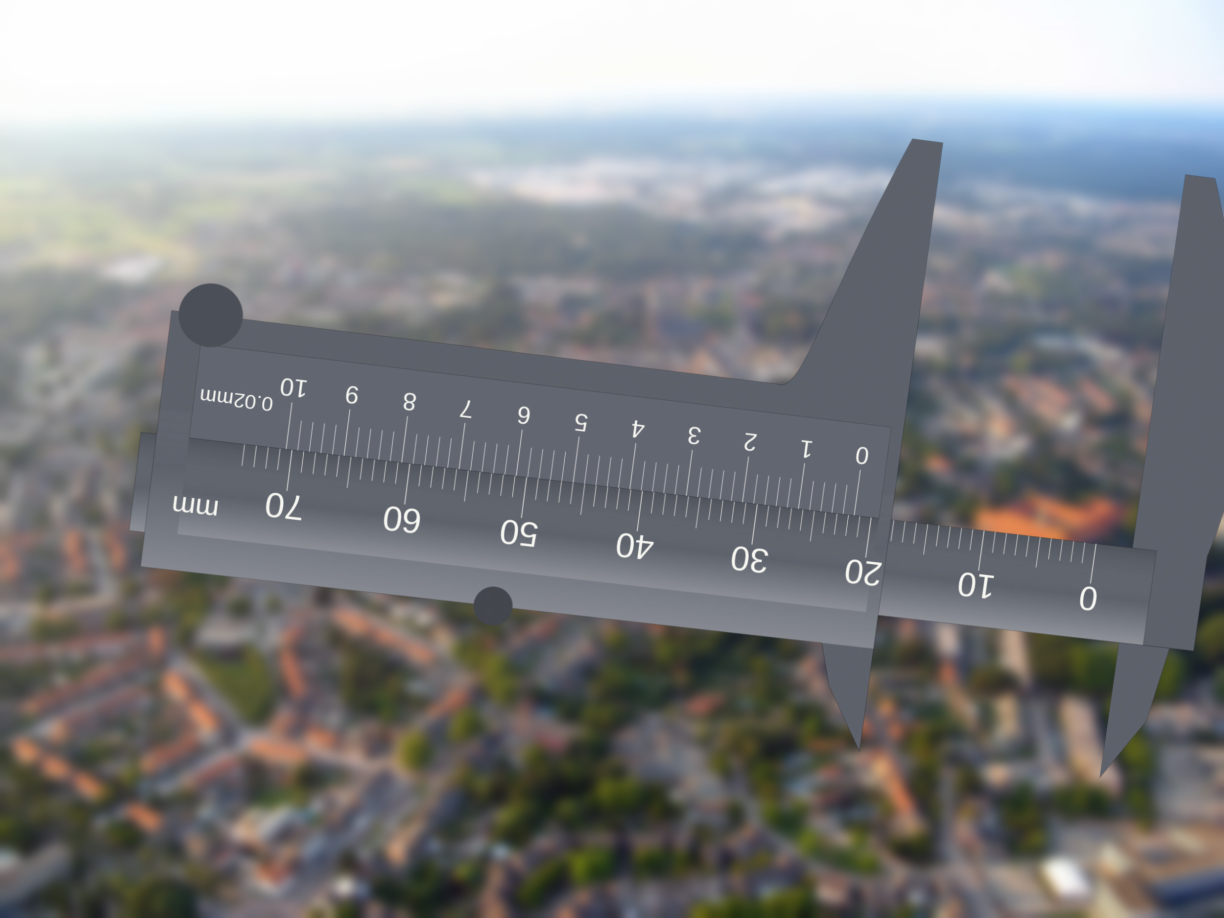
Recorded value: mm 21.5
